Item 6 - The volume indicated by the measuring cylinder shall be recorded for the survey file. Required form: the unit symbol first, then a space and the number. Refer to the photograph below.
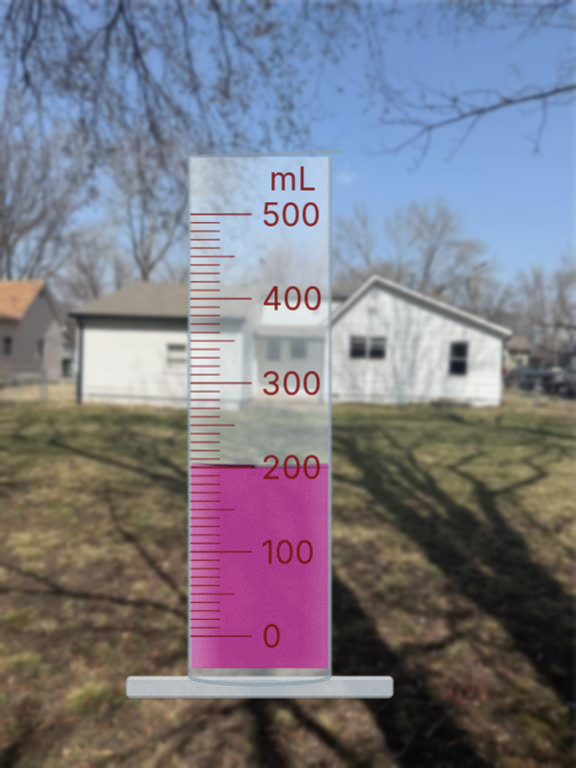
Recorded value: mL 200
